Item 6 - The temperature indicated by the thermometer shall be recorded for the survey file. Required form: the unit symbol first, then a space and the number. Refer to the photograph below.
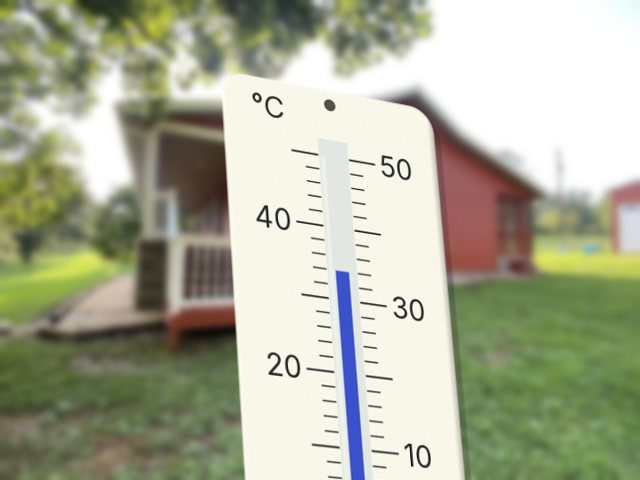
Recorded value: °C 34
